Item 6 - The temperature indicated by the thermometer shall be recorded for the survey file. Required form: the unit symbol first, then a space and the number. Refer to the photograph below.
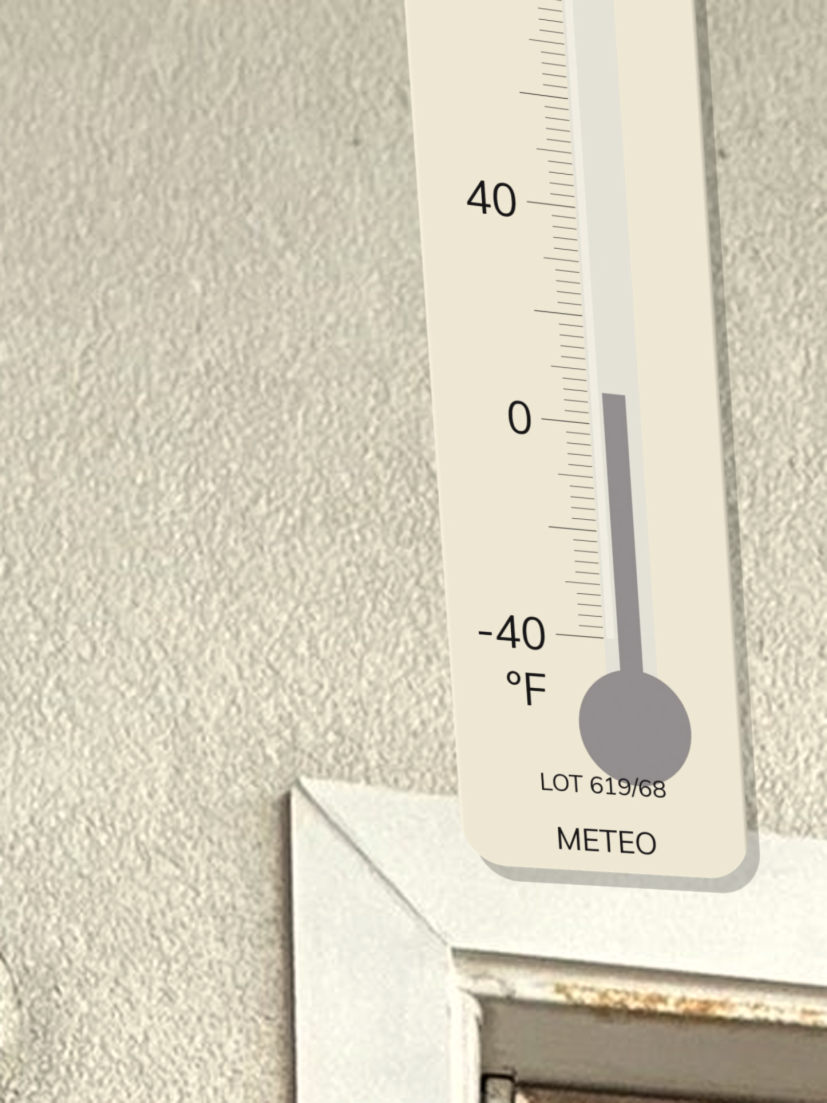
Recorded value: °F 6
